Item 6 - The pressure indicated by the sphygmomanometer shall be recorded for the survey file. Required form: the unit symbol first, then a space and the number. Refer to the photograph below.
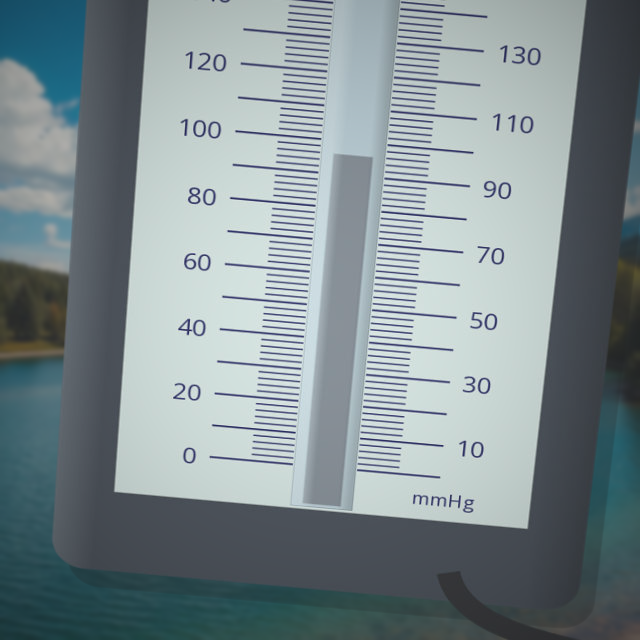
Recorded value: mmHg 96
